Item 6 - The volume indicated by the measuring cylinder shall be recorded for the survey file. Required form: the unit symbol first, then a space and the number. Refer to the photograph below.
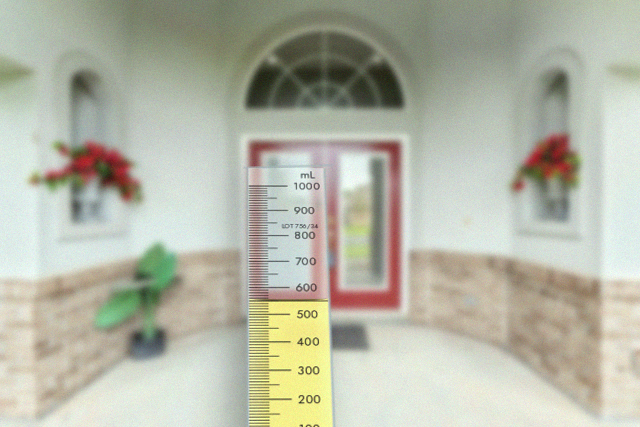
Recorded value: mL 550
